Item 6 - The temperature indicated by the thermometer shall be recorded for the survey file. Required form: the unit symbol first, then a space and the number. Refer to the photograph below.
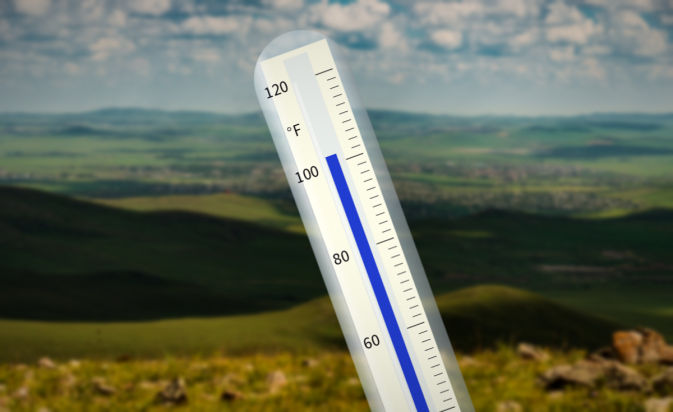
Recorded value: °F 102
